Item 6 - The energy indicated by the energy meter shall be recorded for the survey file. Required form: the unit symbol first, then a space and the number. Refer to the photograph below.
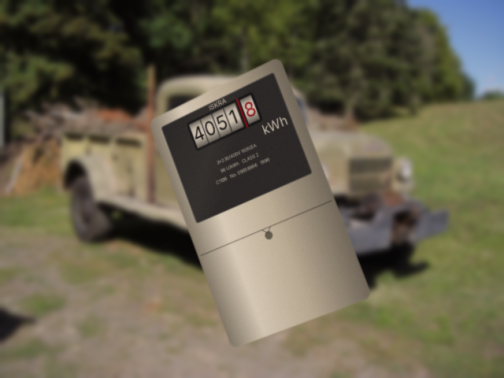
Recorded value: kWh 4051.8
